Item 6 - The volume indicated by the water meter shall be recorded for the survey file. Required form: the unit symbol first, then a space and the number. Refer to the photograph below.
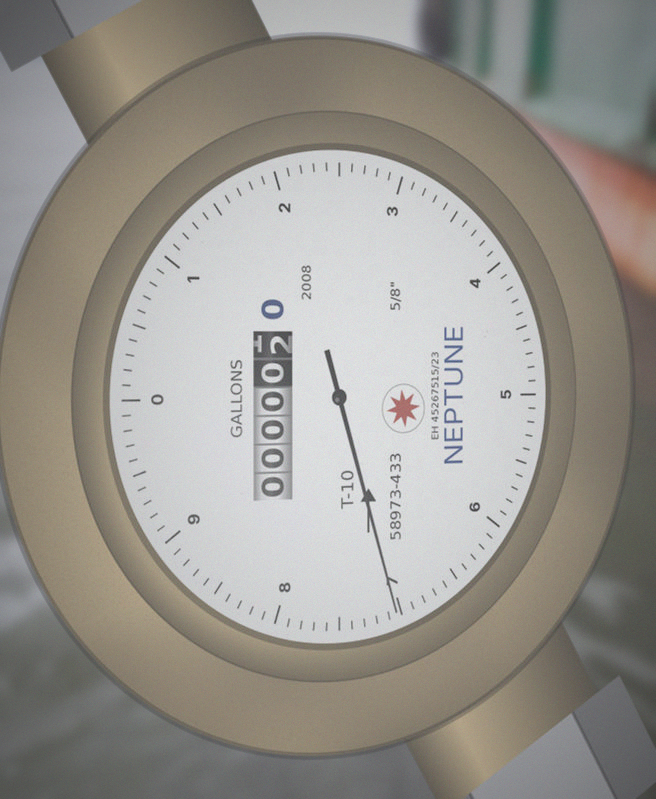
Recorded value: gal 17.0
